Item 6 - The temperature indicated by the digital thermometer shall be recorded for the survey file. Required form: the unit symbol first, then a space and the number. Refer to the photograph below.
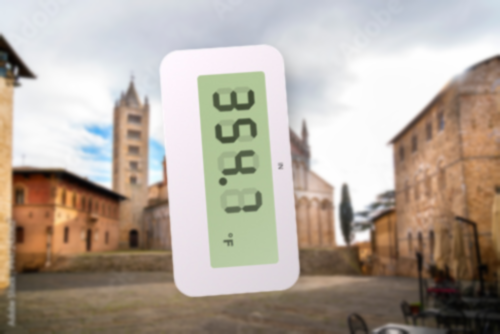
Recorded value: °F 354.7
